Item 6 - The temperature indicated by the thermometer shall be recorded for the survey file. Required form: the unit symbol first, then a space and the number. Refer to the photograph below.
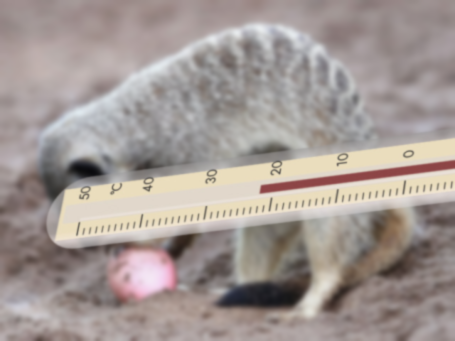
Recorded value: °C 22
